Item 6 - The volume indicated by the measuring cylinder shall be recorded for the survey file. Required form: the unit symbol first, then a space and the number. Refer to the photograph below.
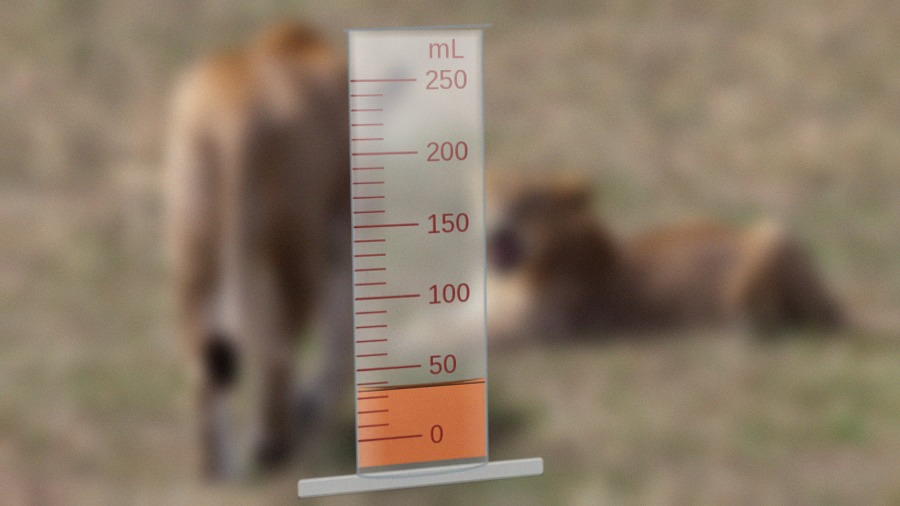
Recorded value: mL 35
